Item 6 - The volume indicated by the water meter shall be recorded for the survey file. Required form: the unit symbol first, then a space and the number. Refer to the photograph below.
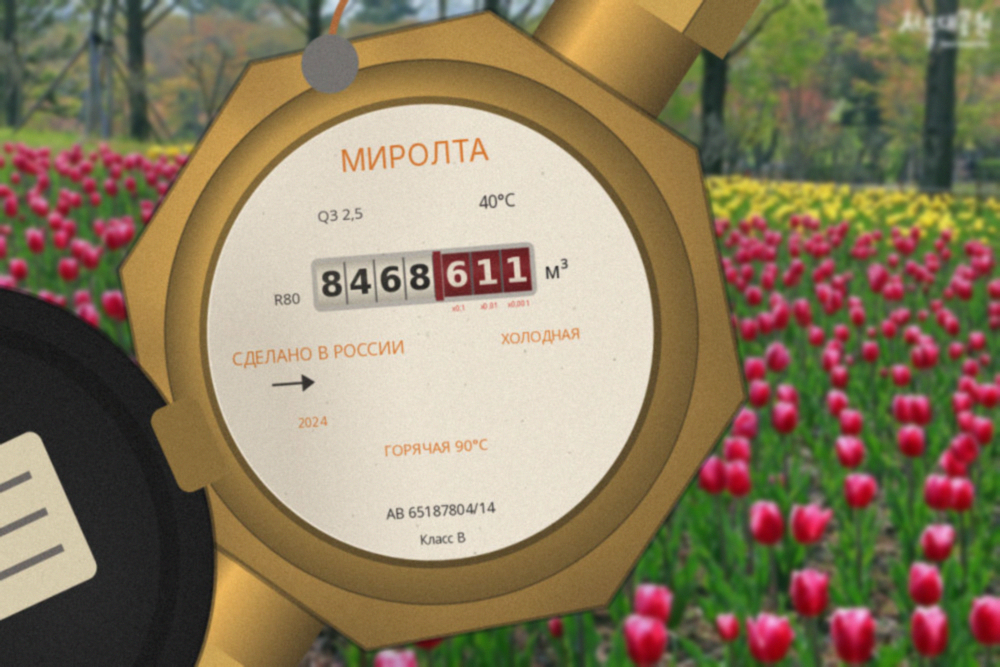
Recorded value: m³ 8468.611
